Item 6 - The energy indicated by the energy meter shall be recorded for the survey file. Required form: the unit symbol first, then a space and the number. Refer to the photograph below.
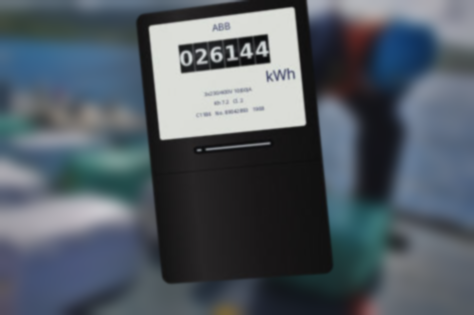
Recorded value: kWh 26144
